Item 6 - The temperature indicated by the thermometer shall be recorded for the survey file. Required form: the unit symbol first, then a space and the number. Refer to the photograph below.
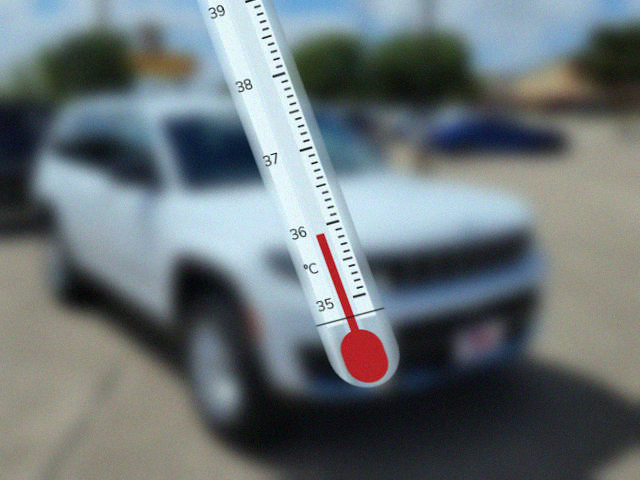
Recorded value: °C 35.9
